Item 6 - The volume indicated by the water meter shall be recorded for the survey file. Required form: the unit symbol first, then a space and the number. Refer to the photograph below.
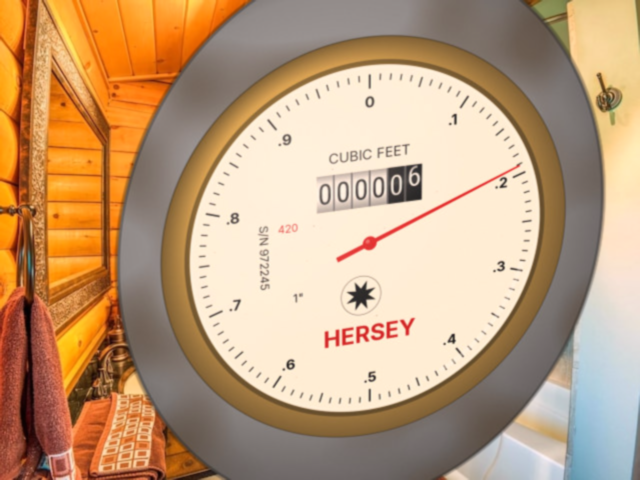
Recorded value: ft³ 6.19
